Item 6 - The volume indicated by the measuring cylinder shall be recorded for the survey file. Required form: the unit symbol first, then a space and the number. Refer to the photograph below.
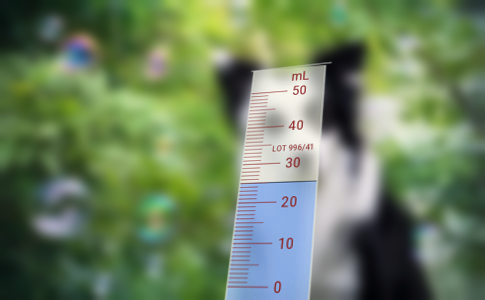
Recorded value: mL 25
